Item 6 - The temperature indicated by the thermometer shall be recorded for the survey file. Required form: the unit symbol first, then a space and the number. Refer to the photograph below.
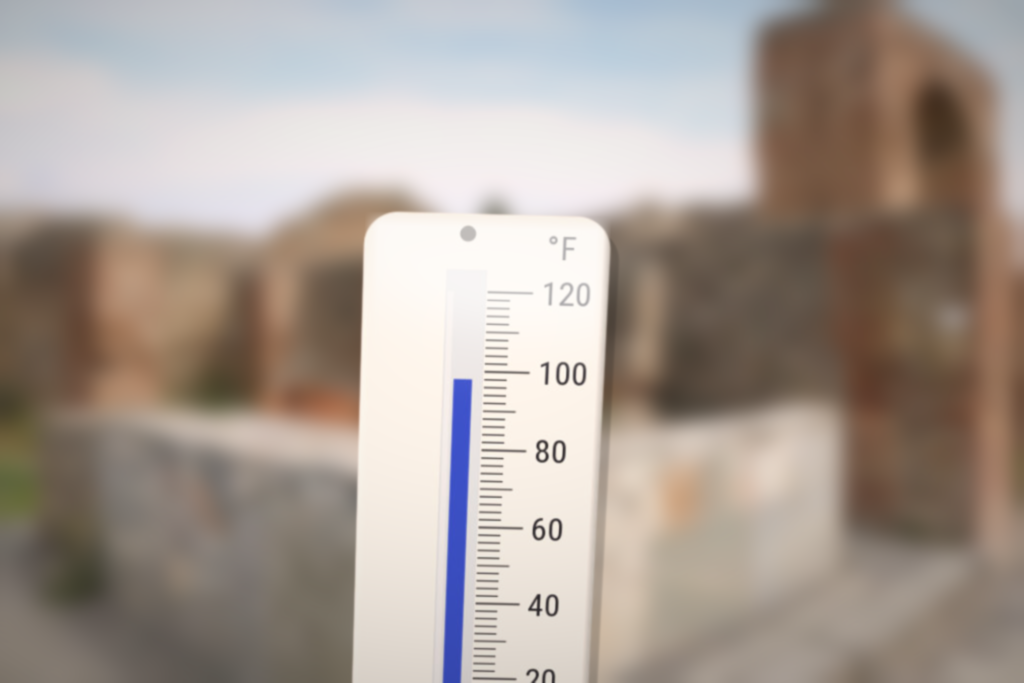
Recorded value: °F 98
